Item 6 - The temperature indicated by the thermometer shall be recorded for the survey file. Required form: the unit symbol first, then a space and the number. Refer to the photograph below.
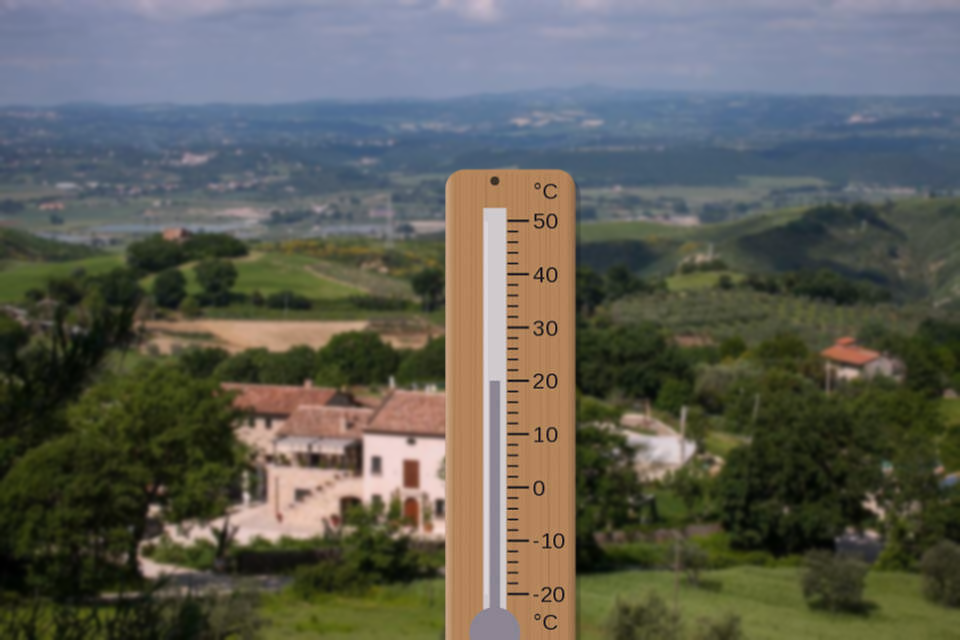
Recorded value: °C 20
